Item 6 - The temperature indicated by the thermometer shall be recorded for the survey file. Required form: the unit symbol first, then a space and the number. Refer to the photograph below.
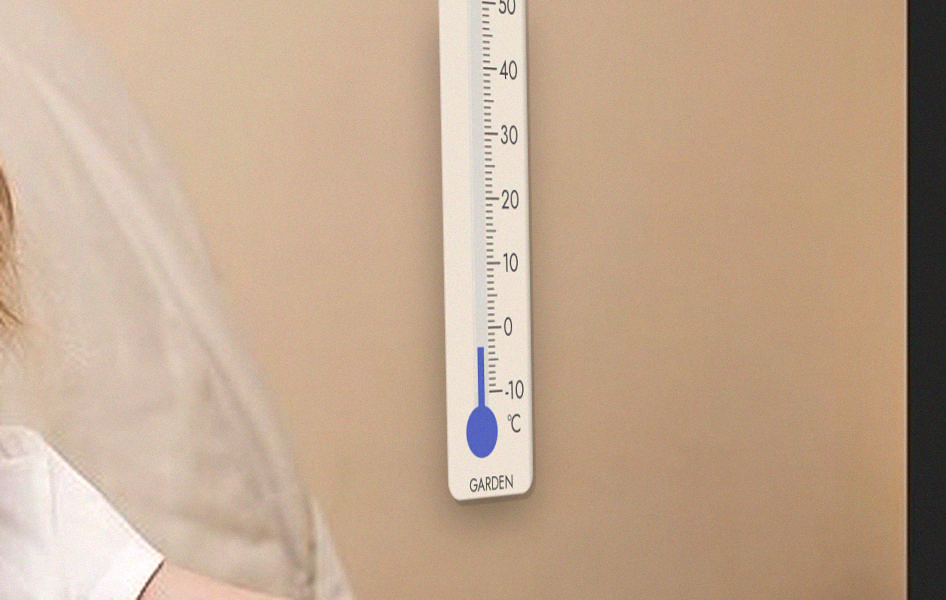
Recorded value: °C -3
